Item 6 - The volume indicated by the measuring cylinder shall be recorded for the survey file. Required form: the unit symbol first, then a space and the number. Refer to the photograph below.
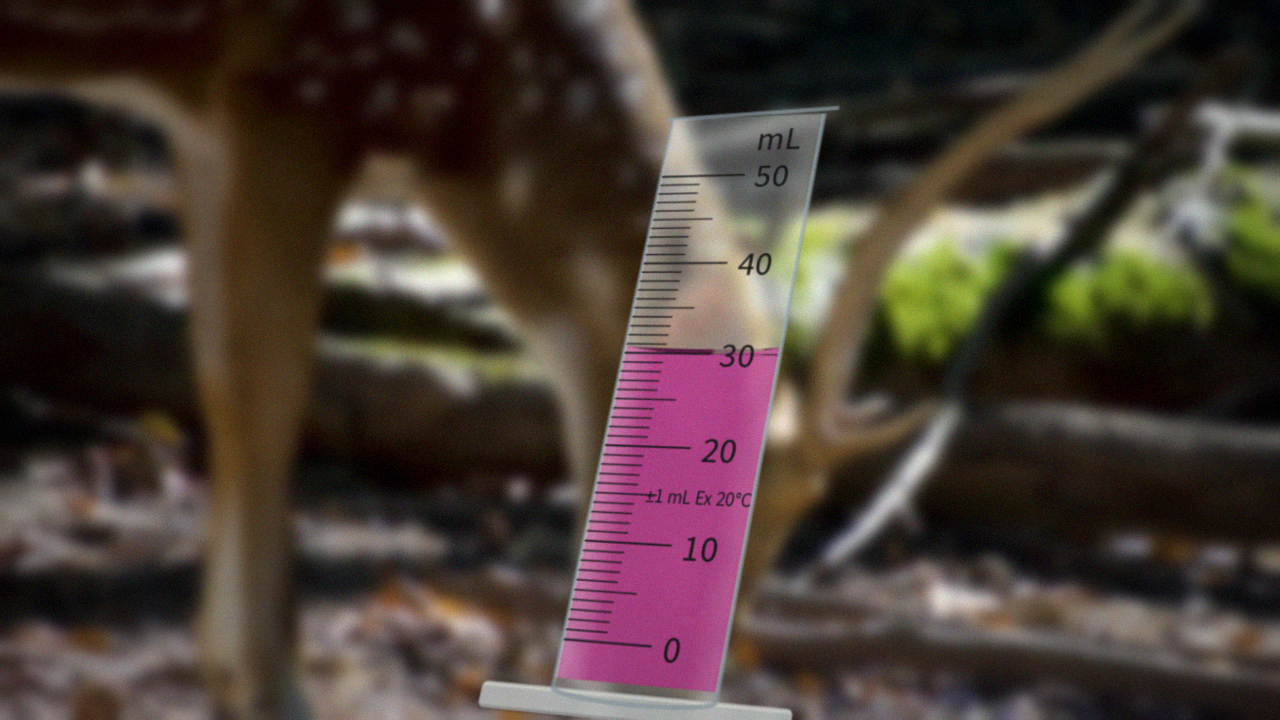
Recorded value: mL 30
